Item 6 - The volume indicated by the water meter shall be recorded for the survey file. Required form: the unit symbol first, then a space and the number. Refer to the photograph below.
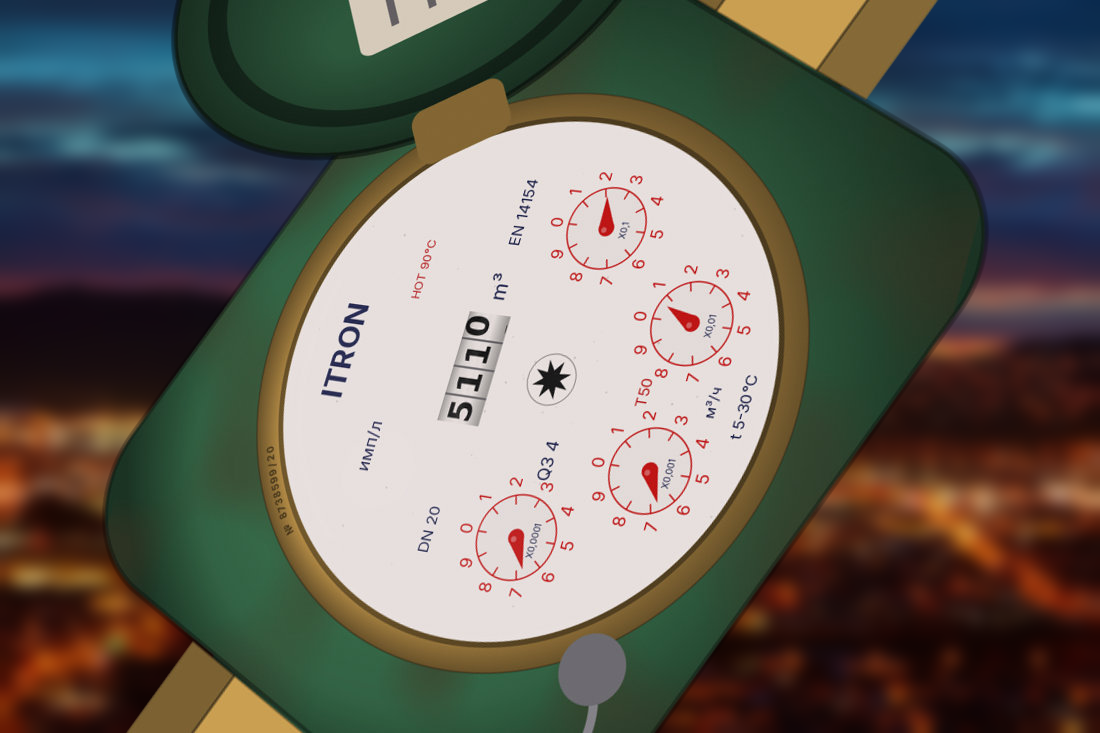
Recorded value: m³ 5110.2066
